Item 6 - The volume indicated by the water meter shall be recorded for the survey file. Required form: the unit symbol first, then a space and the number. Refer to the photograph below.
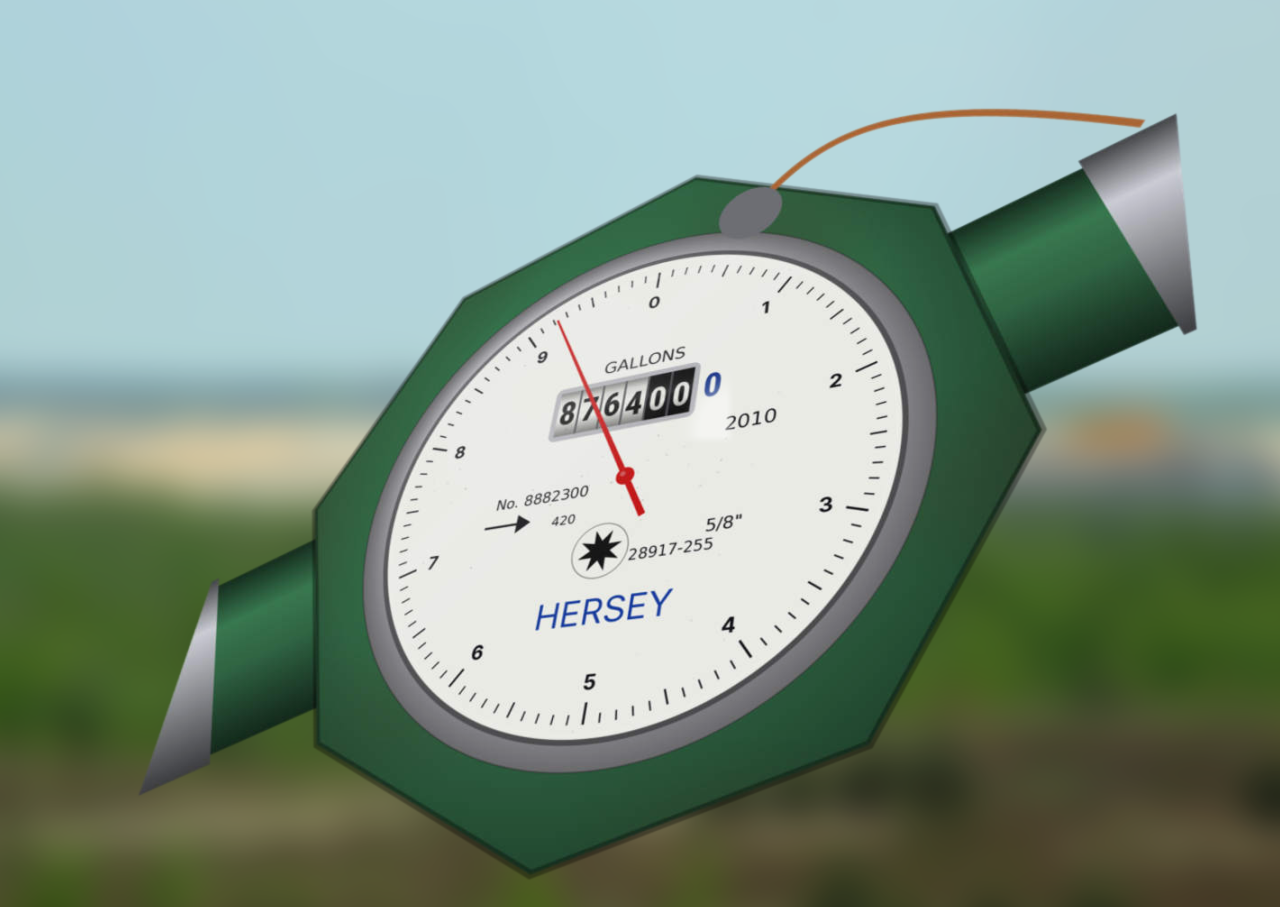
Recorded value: gal 8763999.2
